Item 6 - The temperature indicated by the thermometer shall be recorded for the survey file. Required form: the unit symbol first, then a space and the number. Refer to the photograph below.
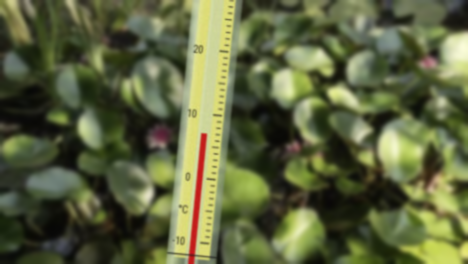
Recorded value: °C 7
